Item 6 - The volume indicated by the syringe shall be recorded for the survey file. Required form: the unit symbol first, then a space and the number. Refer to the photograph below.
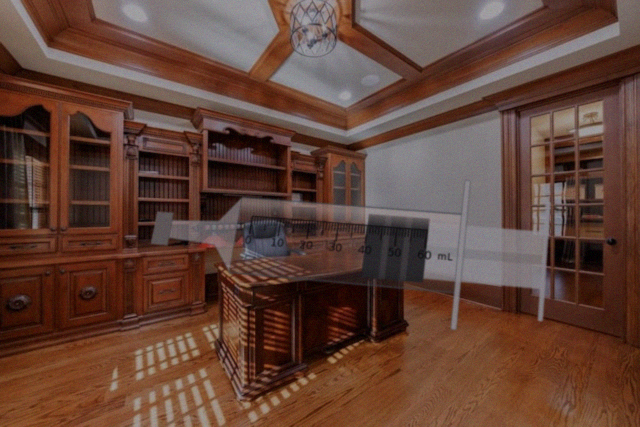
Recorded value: mL 40
